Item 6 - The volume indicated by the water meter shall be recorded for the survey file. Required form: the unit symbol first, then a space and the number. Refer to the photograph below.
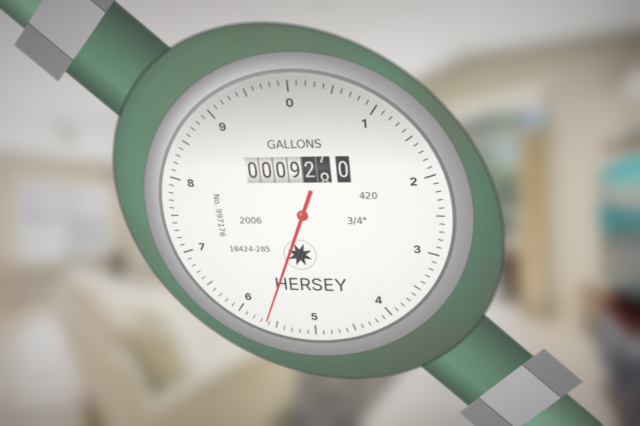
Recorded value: gal 9275.6
